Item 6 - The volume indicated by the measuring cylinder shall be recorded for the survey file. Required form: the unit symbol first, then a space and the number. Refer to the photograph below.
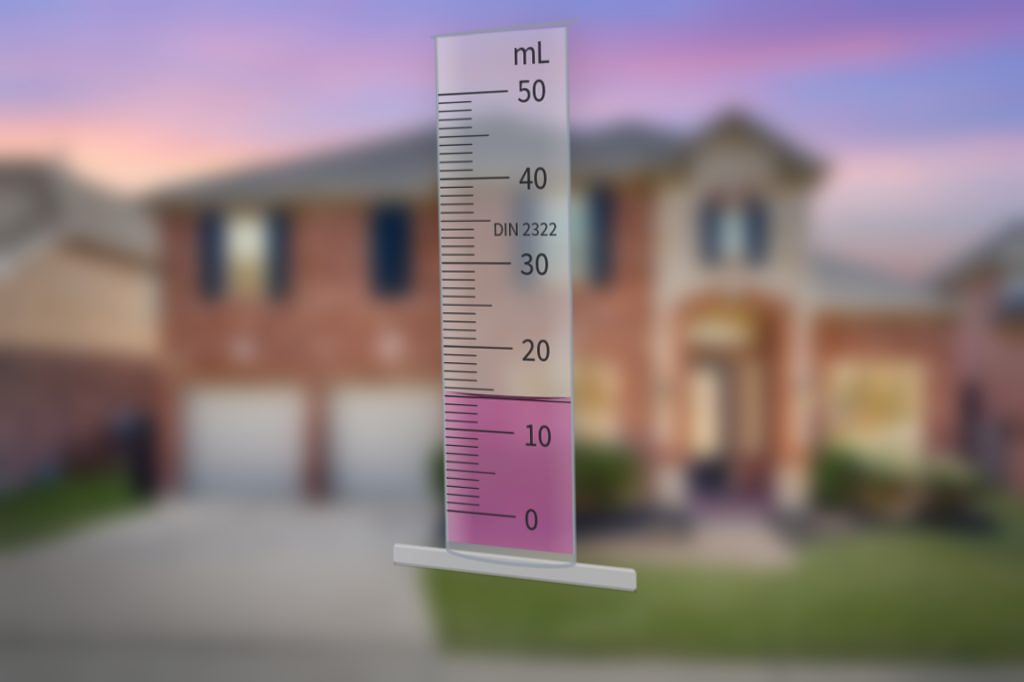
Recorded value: mL 14
